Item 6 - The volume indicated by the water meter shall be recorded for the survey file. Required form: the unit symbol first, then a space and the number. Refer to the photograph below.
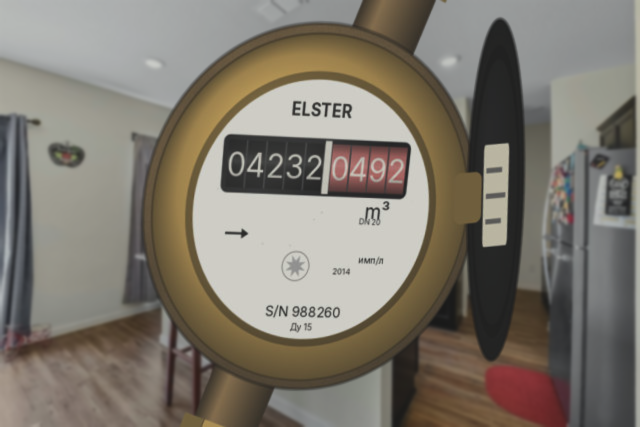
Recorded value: m³ 4232.0492
